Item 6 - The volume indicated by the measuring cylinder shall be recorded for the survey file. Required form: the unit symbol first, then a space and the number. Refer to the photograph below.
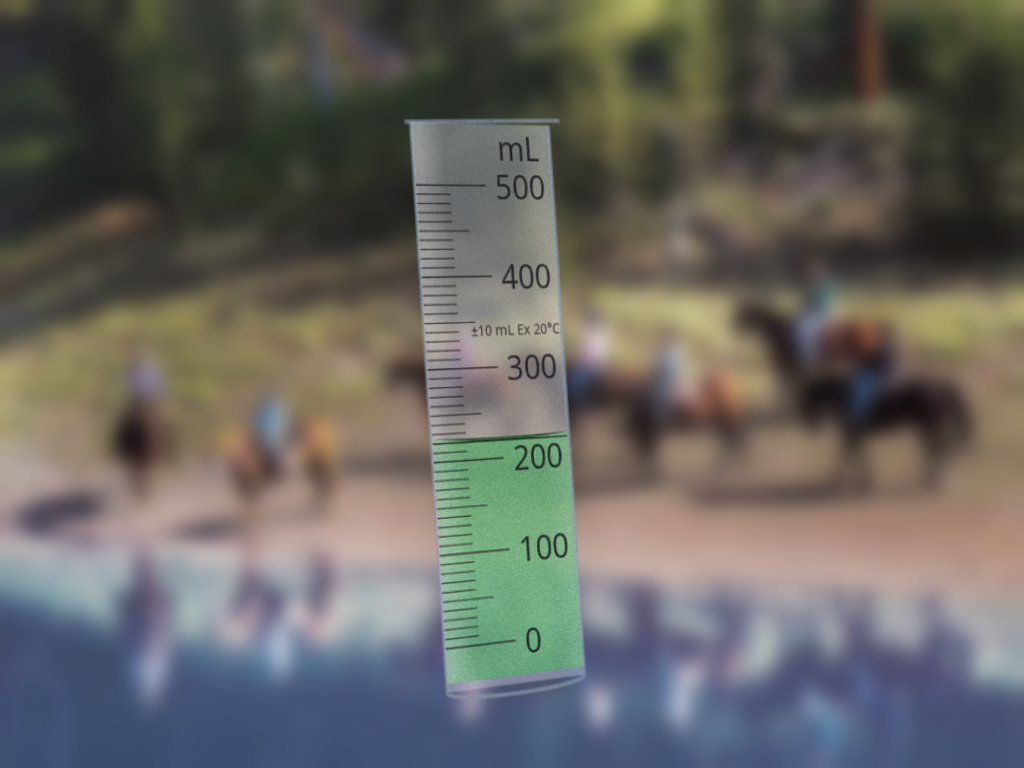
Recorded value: mL 220
